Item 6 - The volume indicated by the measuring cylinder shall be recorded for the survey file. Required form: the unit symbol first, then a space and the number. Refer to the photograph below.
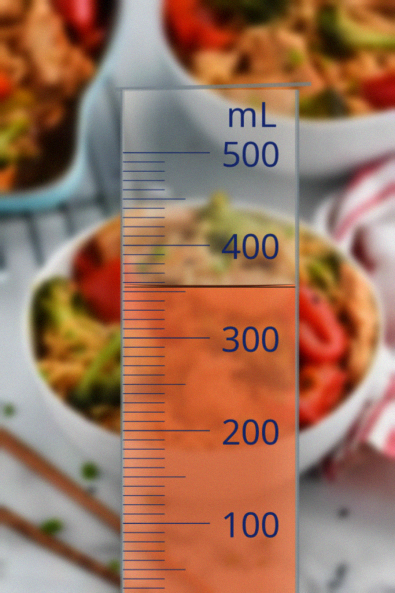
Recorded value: mL 355
